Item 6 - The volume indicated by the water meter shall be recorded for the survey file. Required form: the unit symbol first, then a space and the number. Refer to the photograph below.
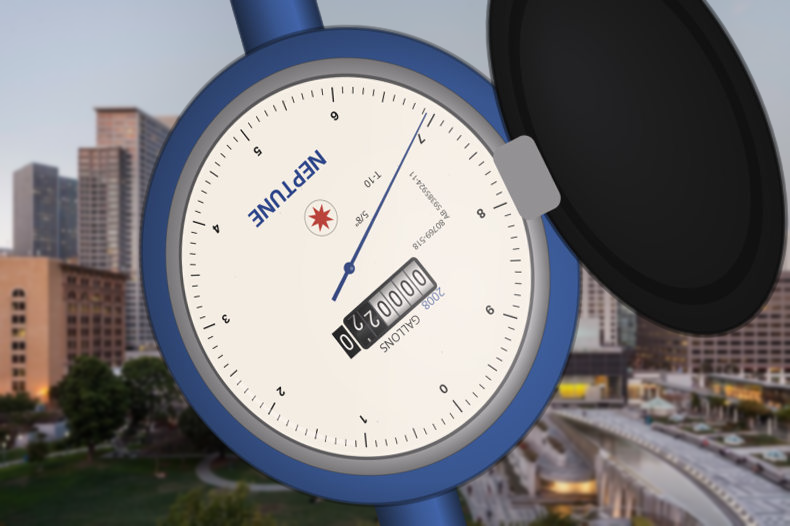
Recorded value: gal 216.9
